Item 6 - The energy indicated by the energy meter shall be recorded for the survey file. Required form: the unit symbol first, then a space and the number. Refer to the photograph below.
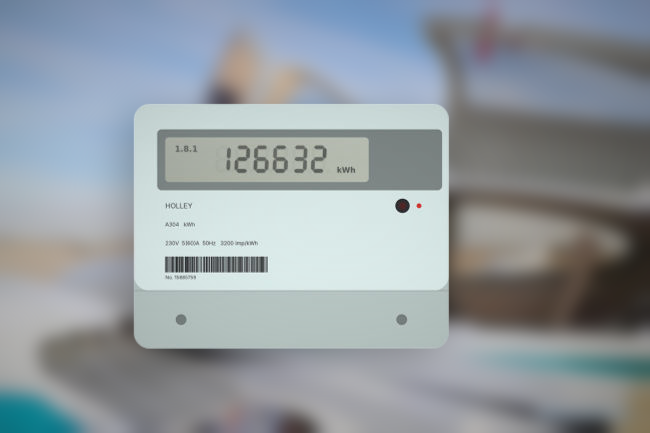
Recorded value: kWh 126632
